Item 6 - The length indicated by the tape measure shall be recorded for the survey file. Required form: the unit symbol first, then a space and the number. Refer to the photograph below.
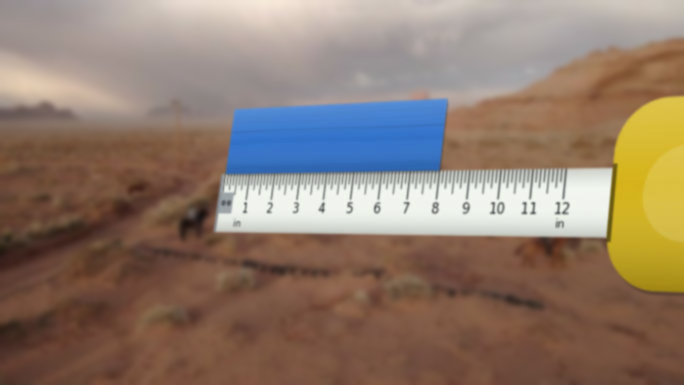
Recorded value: in 8
